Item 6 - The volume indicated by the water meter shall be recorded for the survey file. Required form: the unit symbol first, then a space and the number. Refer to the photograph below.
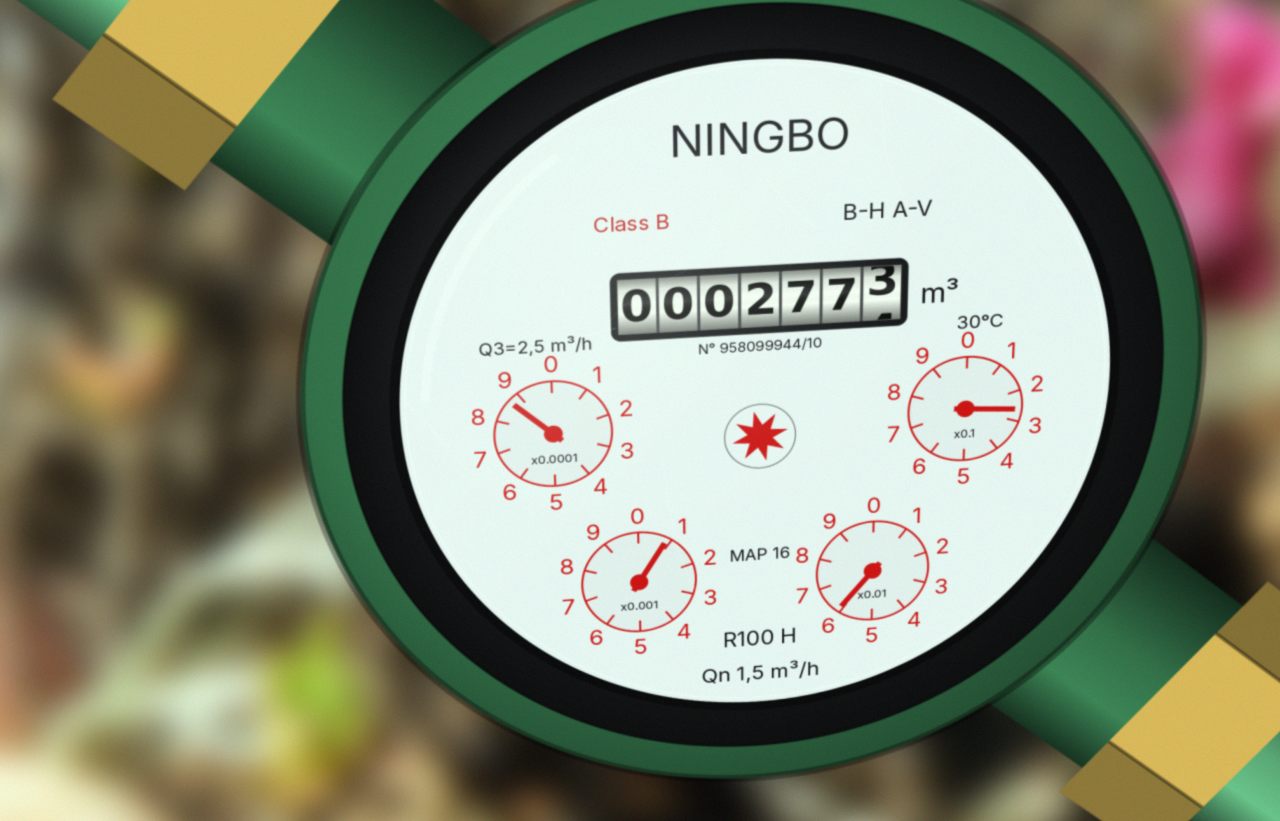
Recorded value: m³ 2773.2608
